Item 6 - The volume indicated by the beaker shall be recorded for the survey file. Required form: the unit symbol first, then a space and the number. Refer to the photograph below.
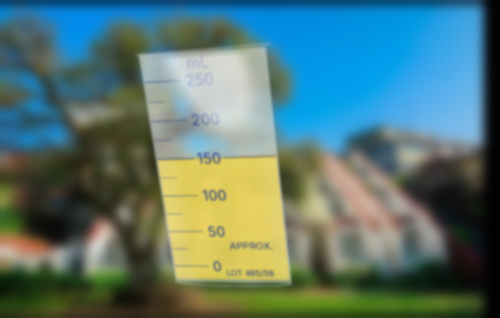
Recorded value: mL 150
